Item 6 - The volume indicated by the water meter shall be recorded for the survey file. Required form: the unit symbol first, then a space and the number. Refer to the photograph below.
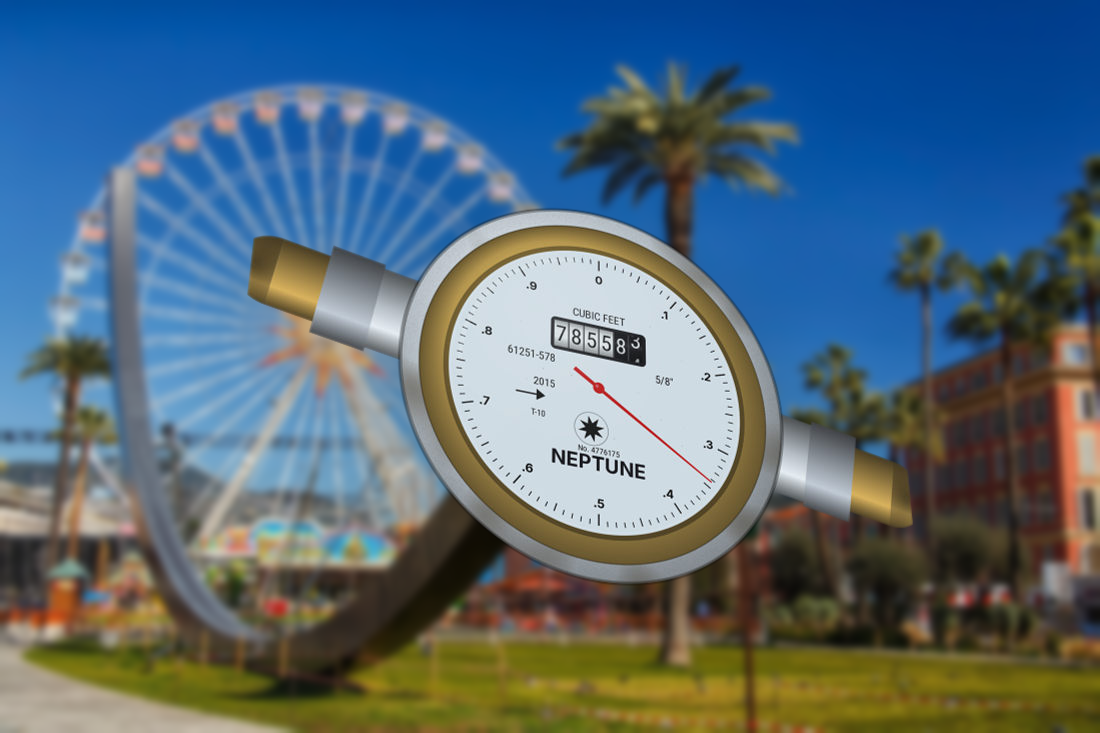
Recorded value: ft³ 785583.34
